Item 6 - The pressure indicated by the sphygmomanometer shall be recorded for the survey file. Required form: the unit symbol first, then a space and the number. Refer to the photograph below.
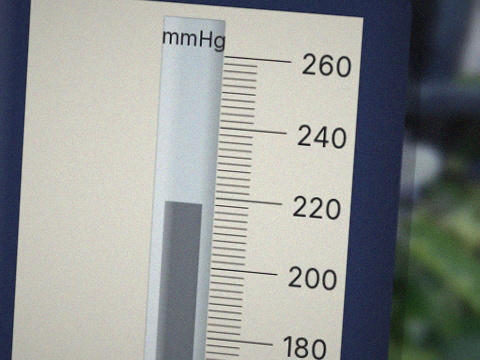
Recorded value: mmHg 218
